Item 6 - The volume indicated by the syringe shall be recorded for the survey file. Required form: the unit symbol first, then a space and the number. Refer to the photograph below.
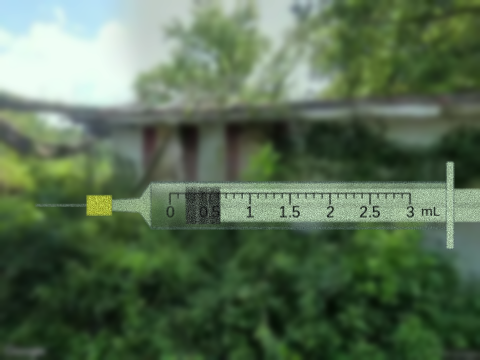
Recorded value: mL 0.2
